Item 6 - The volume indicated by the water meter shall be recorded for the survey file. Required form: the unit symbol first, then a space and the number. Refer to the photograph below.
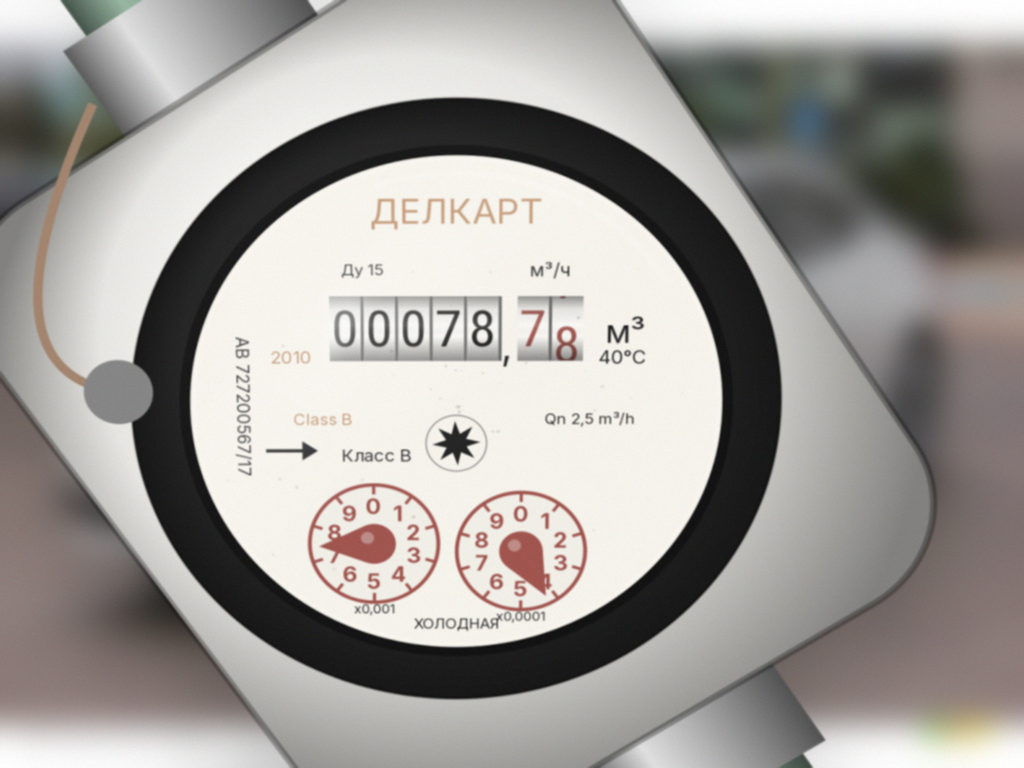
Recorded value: m³ 78.7774
